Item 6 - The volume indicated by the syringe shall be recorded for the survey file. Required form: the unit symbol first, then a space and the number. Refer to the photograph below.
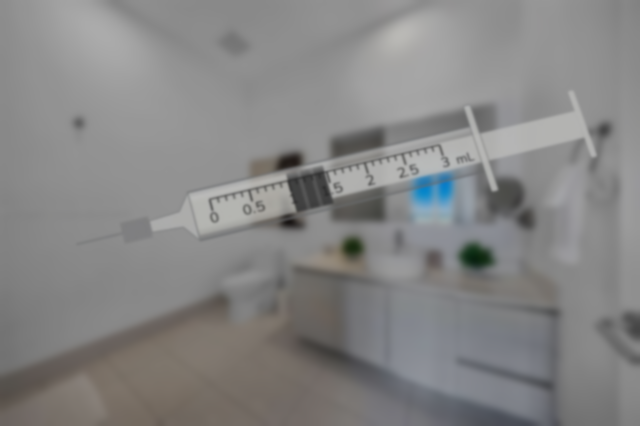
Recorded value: mL 1
